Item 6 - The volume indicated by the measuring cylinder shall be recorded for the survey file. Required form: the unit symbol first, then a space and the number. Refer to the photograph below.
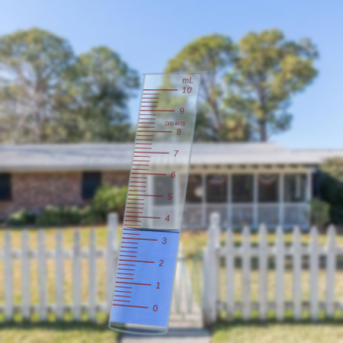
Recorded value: mL 3.4
